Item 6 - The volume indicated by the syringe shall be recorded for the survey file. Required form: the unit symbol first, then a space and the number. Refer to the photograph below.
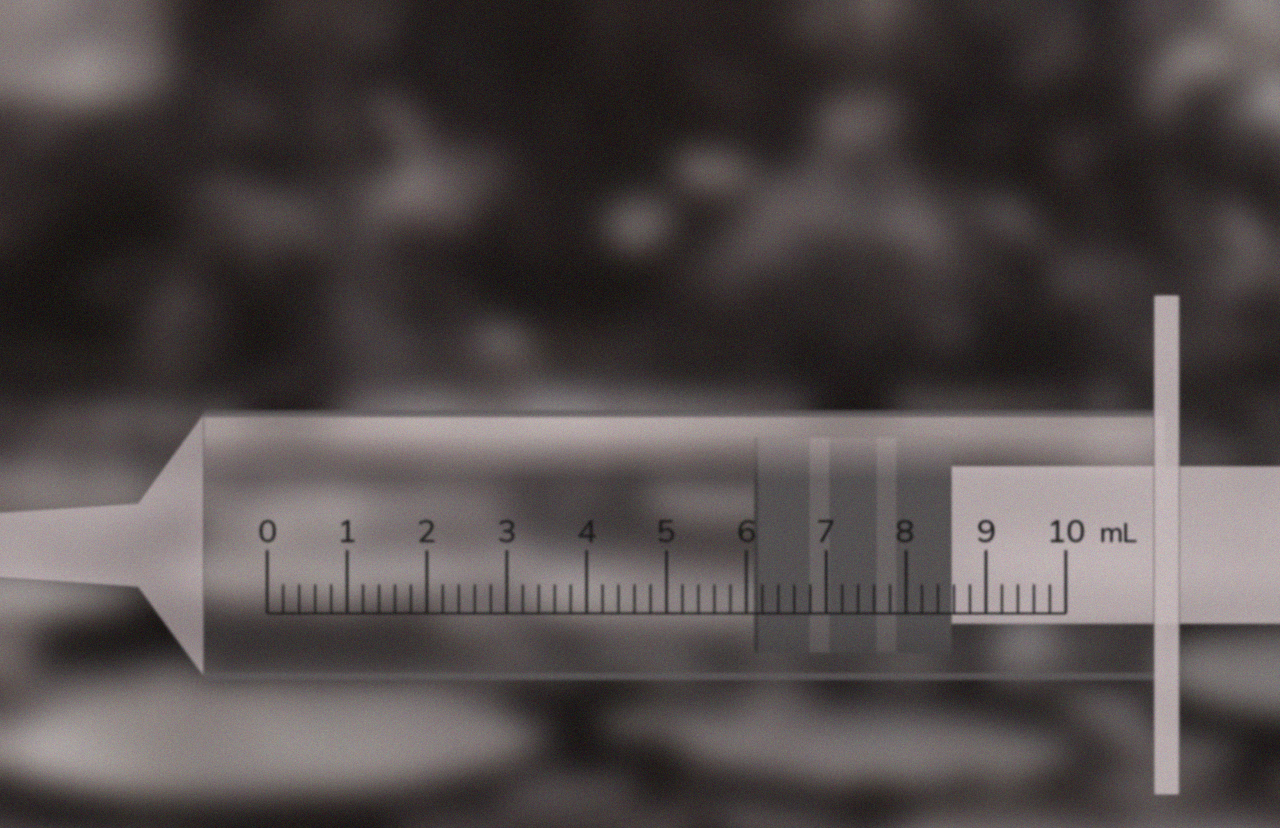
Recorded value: mL 6.1
